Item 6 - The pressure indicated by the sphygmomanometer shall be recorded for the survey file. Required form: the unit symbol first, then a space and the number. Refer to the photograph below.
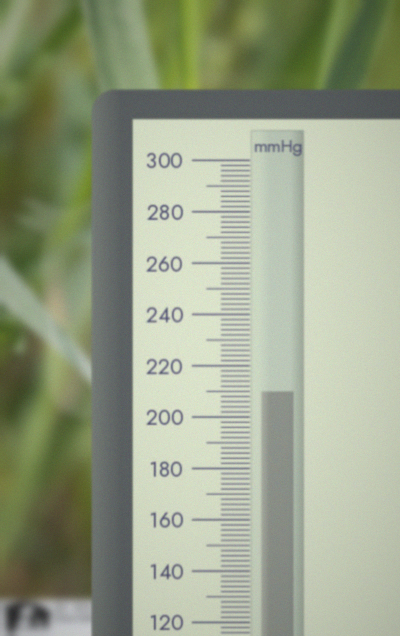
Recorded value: mmHg 210
